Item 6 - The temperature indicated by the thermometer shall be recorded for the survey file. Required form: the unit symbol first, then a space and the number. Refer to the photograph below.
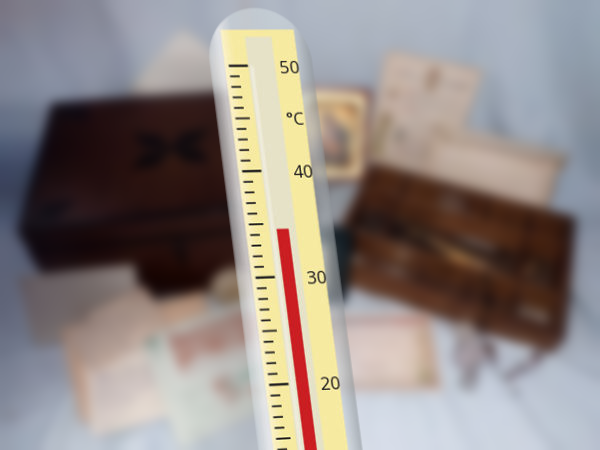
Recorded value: °C 34.5
